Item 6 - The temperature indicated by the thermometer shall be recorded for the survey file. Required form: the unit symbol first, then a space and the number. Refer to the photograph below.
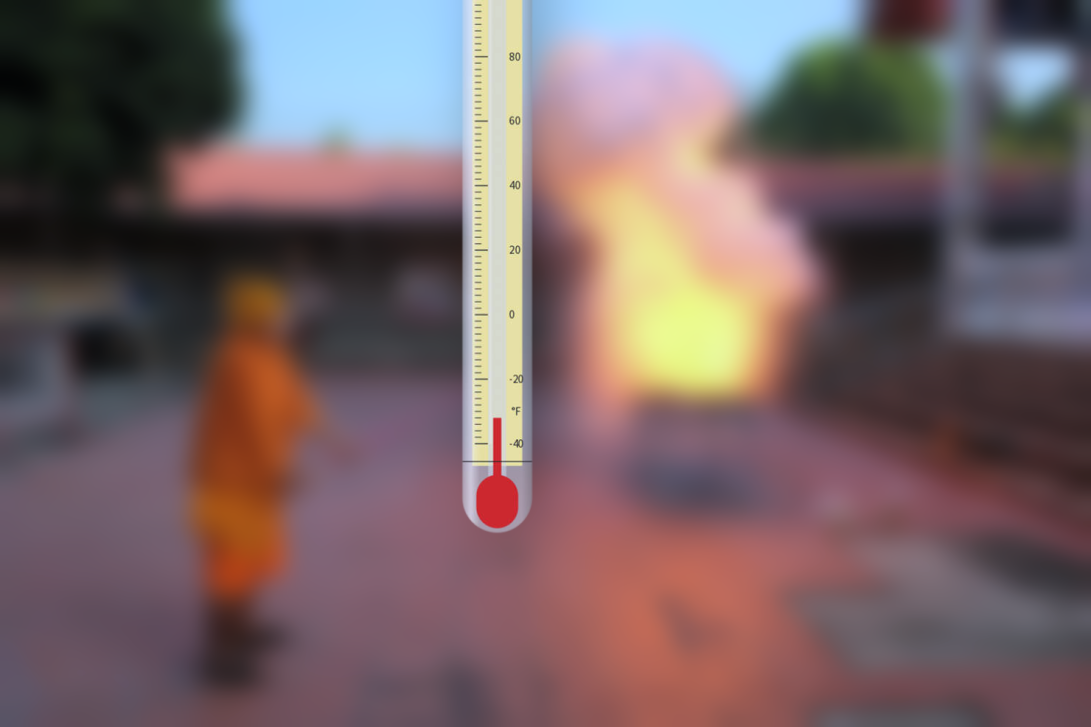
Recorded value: °F -32
